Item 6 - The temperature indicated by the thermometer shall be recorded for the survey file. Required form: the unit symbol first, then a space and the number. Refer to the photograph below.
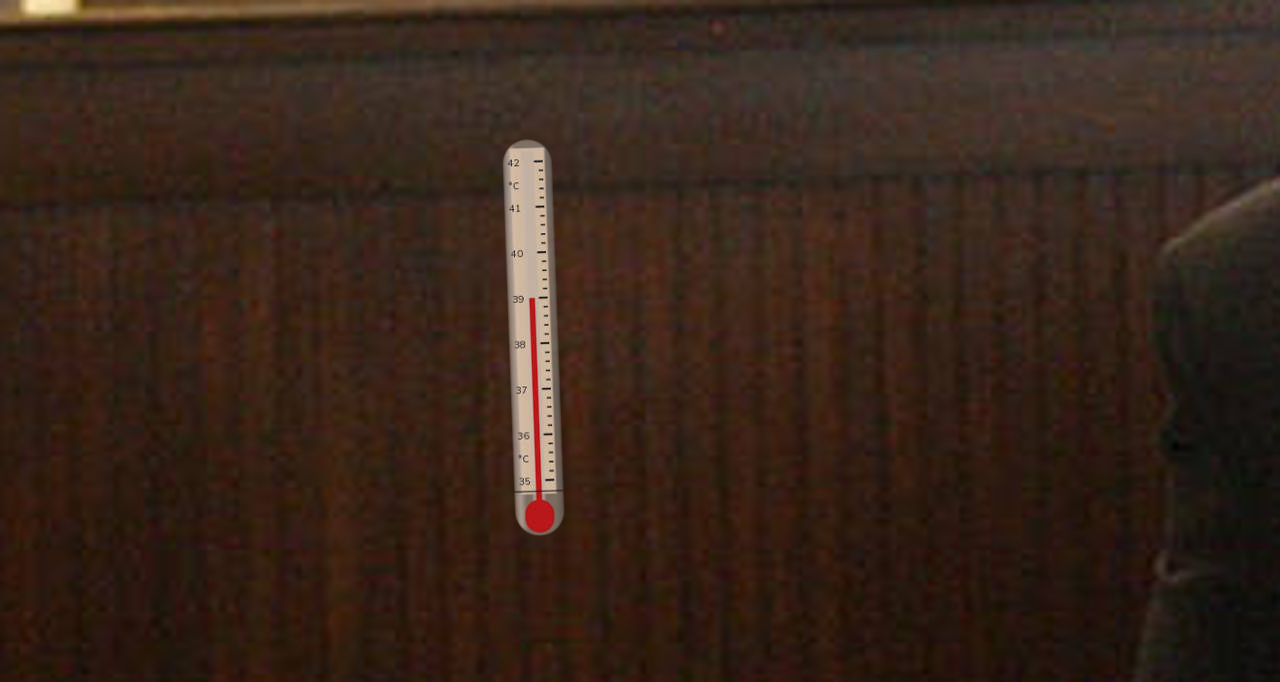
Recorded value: °C 39
